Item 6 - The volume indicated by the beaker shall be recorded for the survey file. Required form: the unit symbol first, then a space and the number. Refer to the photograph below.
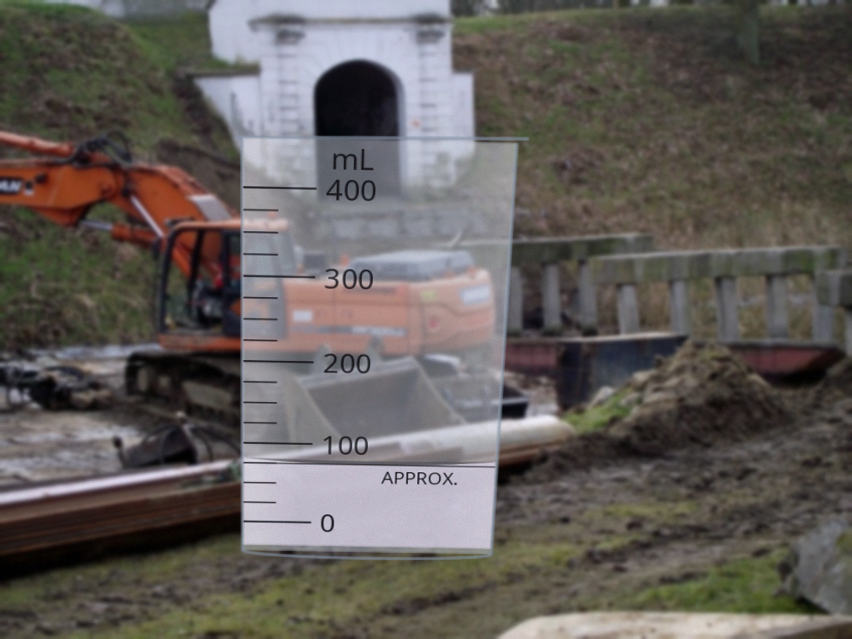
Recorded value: mL 75
